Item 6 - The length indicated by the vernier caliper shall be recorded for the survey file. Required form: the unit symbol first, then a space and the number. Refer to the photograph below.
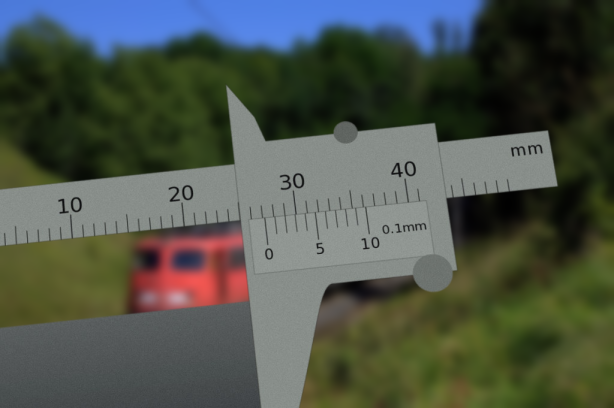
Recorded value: mm 27.2
